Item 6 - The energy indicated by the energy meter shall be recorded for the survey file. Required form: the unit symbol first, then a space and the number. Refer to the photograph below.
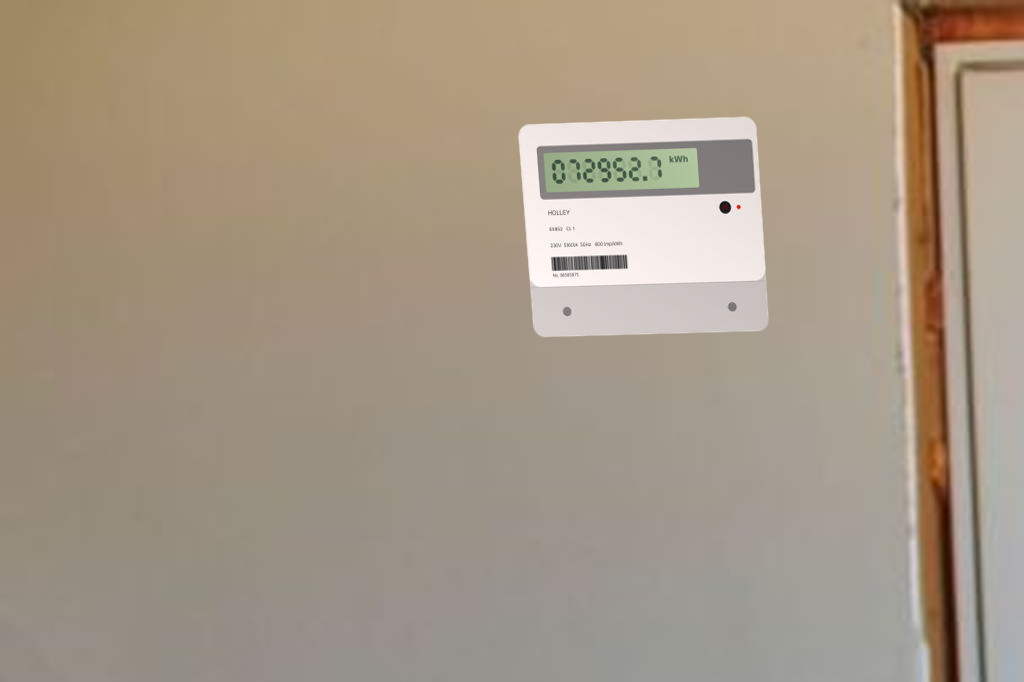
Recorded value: kWh 72952.7
